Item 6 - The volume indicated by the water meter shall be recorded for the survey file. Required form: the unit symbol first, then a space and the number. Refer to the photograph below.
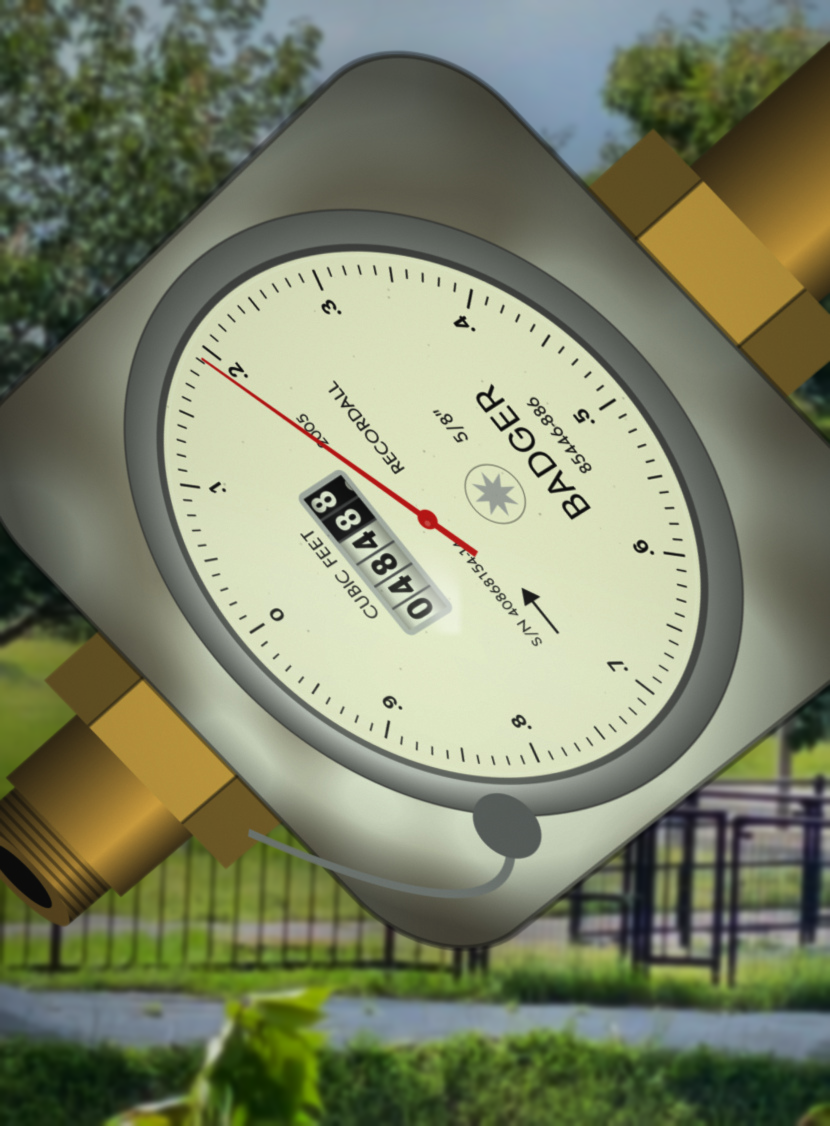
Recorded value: ft³ 48488.19
